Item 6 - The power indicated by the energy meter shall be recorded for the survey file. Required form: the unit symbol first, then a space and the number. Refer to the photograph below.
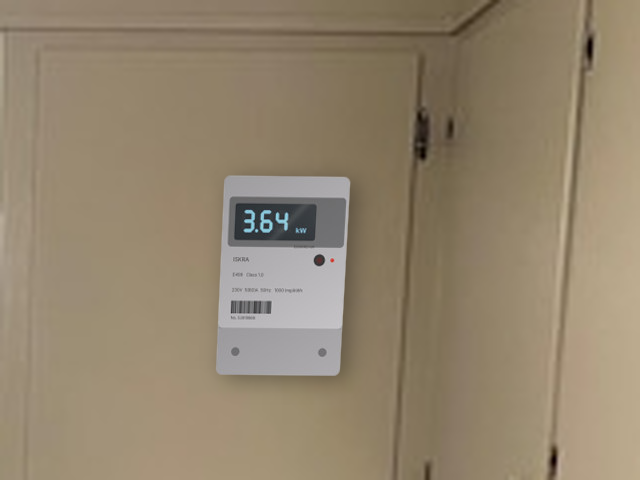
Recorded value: kW 3.64
